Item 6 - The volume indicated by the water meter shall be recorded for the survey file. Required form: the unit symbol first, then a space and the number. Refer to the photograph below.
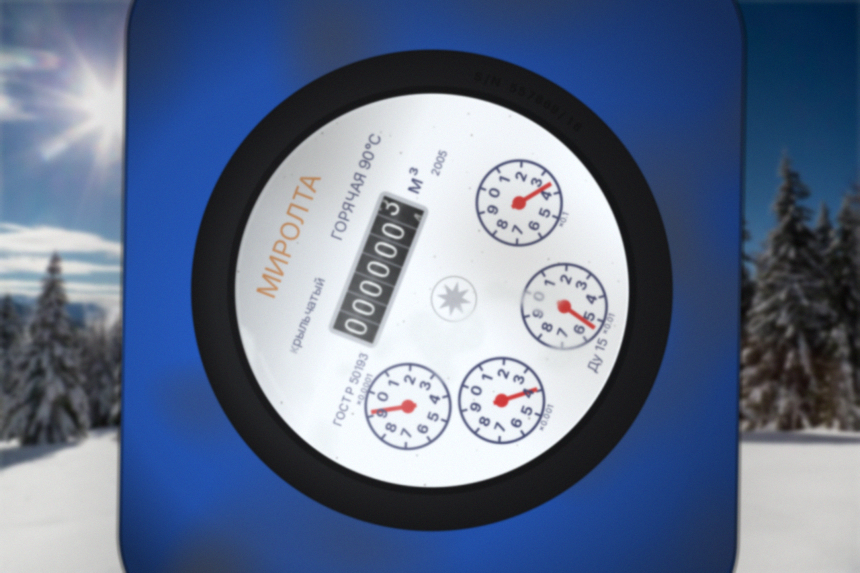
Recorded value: m³ 3.3539
